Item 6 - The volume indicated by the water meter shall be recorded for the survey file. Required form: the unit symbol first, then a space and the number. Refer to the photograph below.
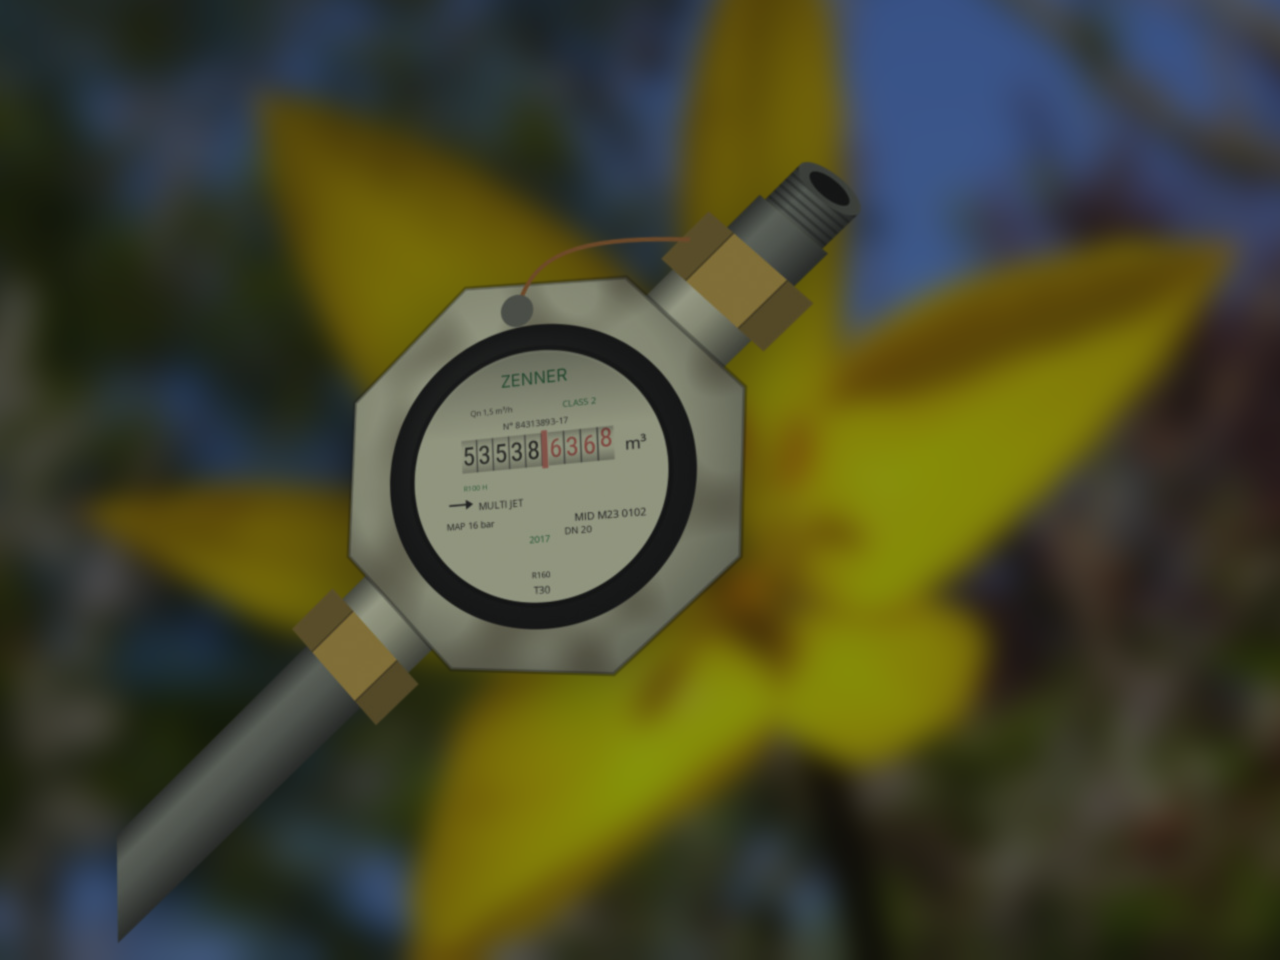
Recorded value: m³ 53538.6368
